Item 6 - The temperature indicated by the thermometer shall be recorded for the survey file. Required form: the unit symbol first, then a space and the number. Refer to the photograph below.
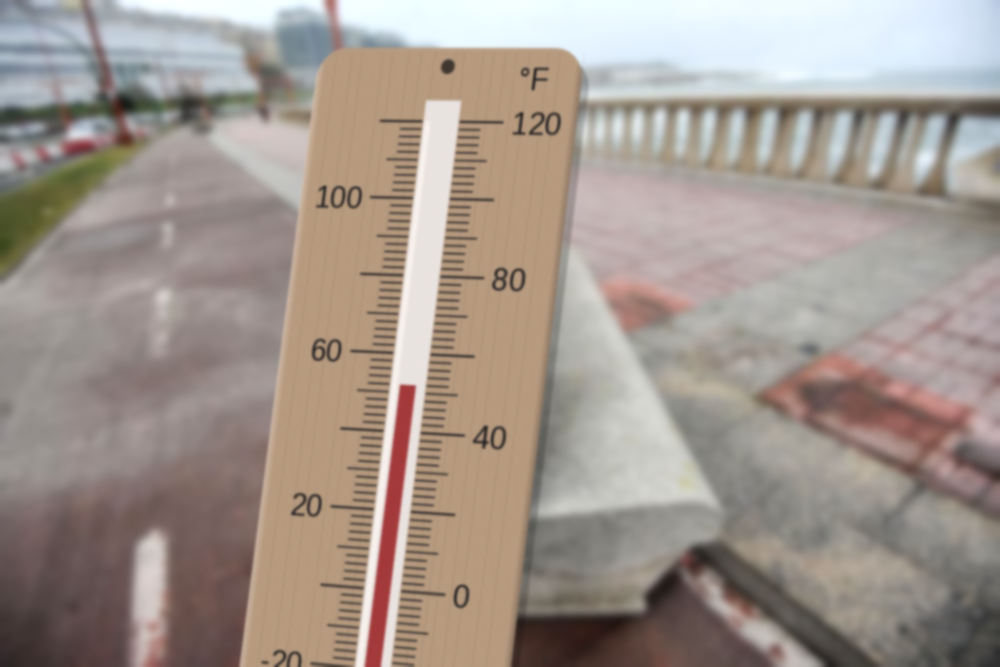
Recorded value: °F 52
